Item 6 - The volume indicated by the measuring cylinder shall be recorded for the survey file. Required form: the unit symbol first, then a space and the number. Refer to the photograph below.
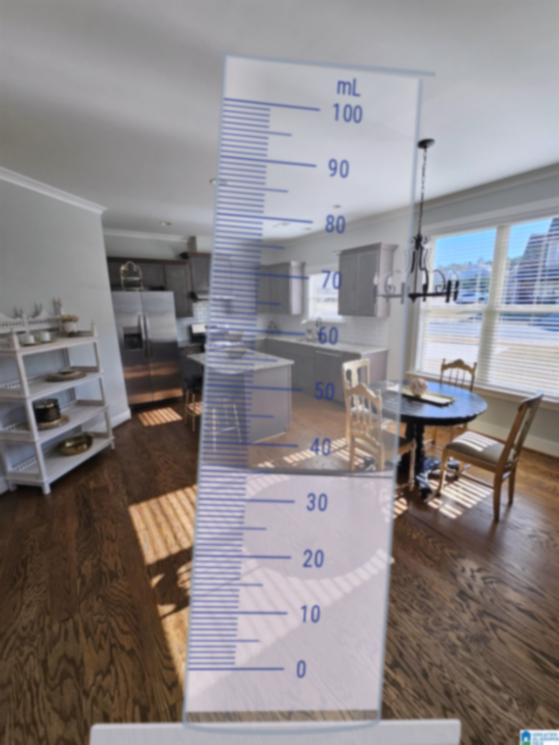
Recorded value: mL 35
